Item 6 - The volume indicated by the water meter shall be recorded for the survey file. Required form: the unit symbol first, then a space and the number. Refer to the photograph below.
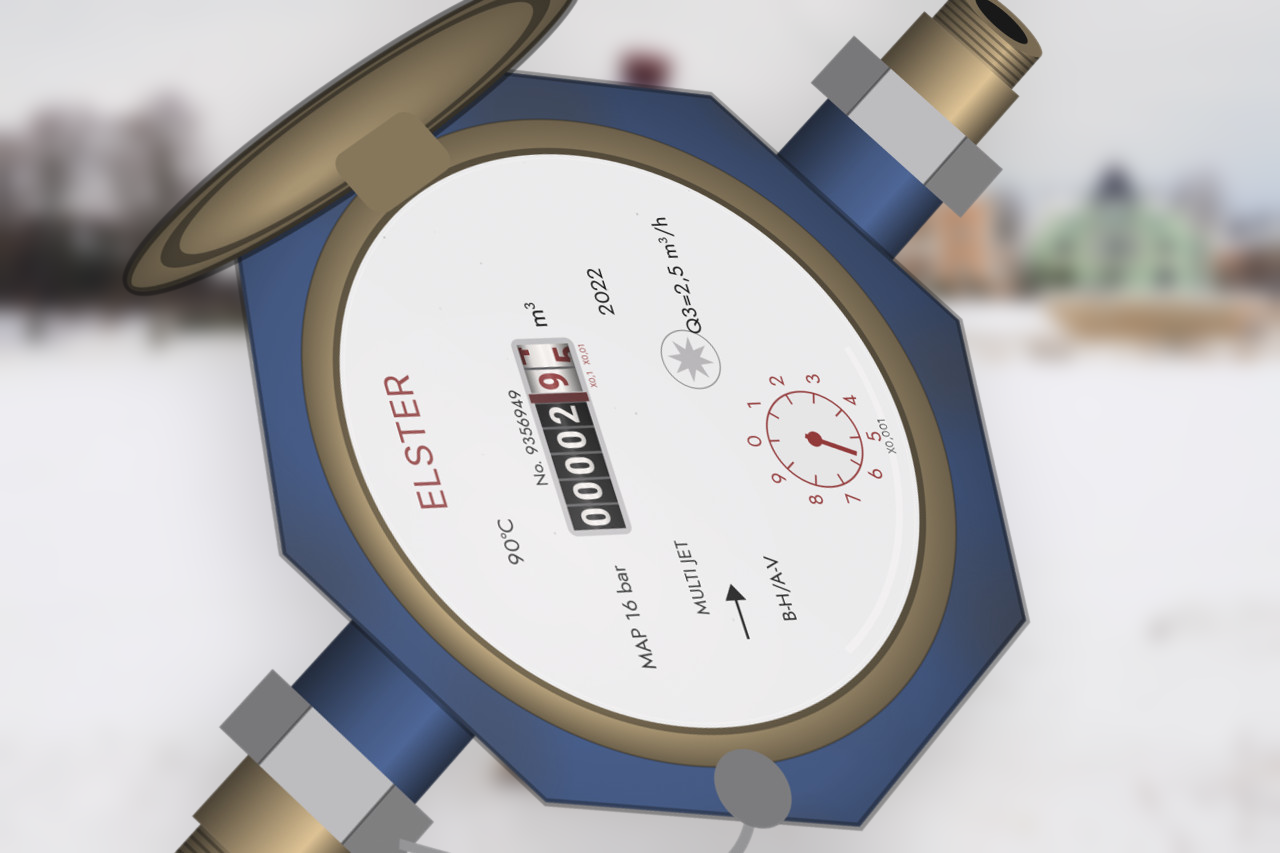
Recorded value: m³ 2.945
